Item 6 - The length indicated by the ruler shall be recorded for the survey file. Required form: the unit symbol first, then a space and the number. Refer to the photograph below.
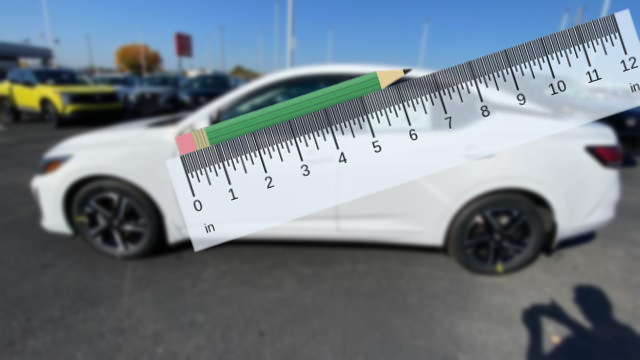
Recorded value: in 6.5
